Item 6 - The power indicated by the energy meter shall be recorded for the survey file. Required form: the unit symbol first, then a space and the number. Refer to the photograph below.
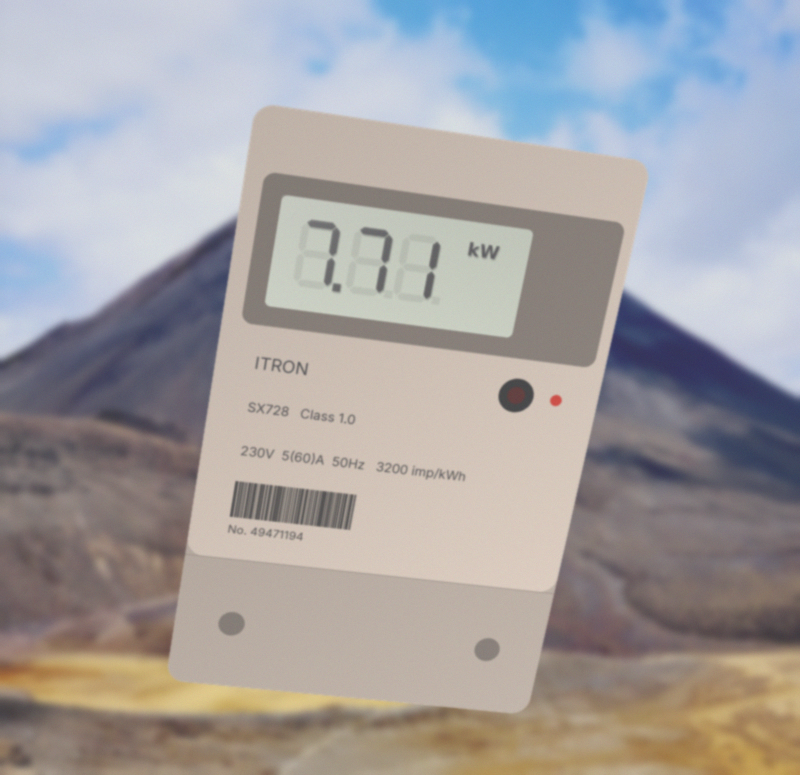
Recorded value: kW 7.71
